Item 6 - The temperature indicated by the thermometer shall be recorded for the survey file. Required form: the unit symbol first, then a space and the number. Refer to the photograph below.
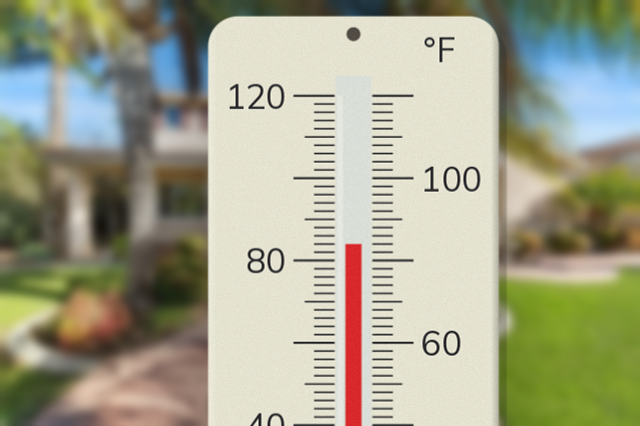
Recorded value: °F 84
